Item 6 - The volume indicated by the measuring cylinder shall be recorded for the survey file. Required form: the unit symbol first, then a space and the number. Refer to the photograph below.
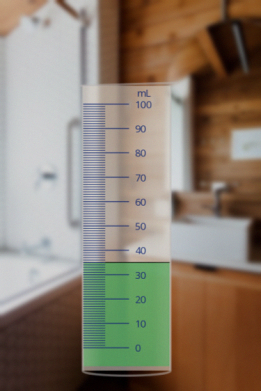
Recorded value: mL 35
